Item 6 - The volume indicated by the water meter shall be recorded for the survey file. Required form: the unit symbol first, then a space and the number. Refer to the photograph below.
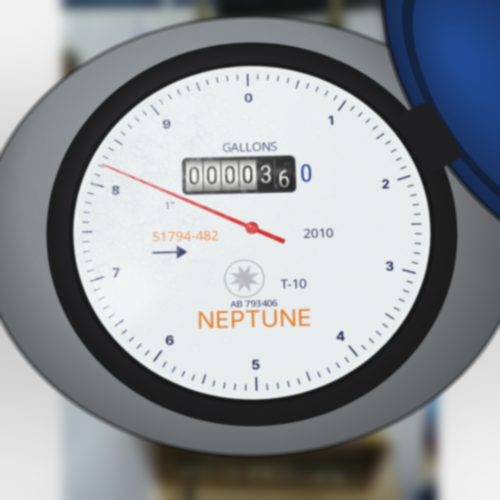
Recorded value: gal 358.2
